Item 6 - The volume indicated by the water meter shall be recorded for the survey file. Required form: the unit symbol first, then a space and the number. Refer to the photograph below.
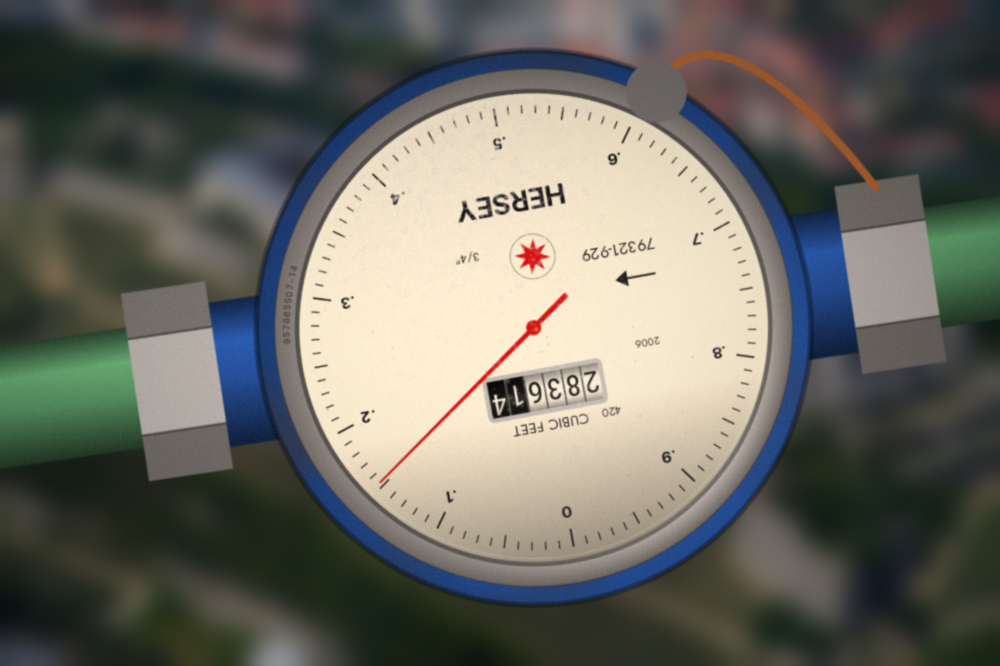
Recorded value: ft³ 283614.15
